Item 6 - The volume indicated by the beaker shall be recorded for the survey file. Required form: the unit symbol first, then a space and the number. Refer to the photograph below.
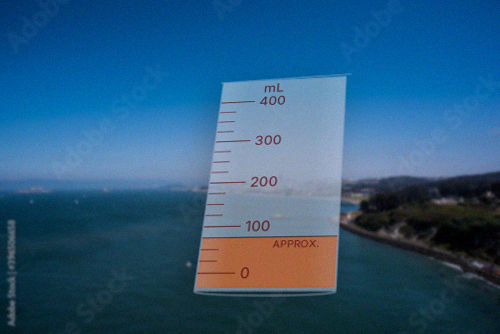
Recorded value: mL 75
